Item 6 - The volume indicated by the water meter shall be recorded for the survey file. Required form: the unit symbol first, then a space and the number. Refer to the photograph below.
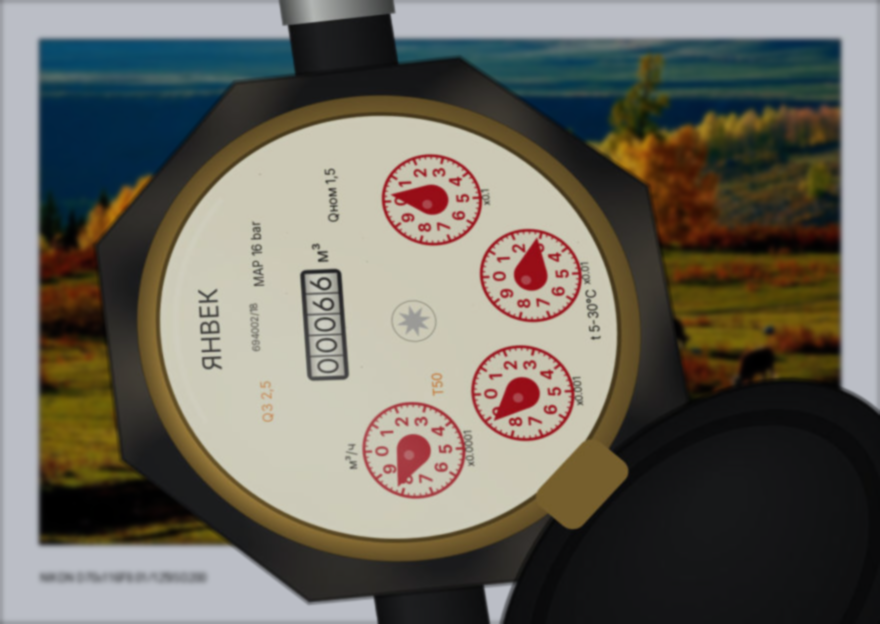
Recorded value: m³ 66.0288
